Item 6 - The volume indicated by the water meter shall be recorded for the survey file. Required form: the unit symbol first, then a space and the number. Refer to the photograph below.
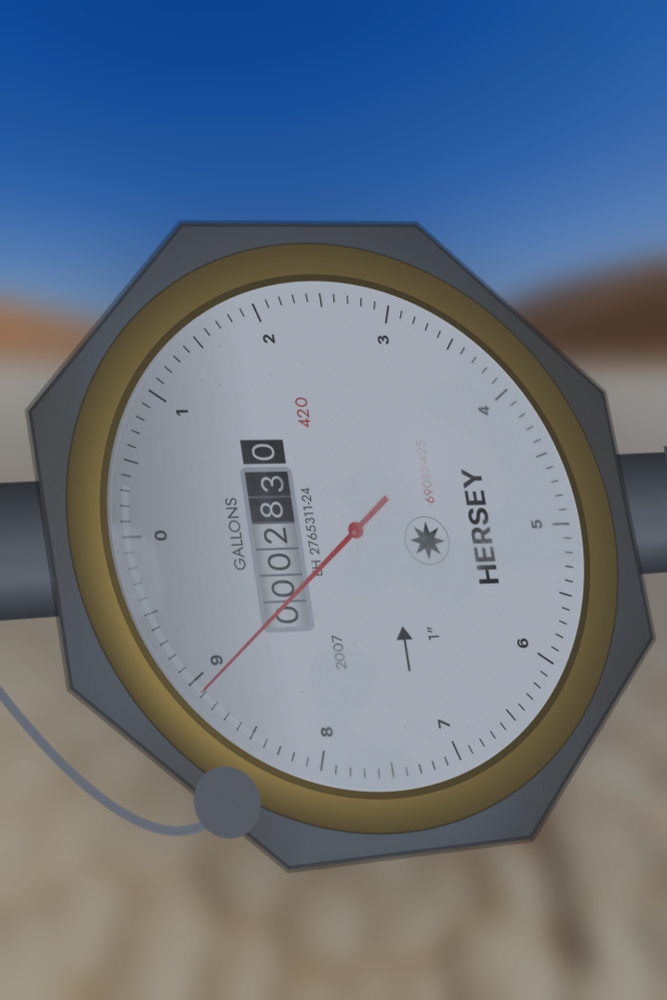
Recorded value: gal 2828.9
